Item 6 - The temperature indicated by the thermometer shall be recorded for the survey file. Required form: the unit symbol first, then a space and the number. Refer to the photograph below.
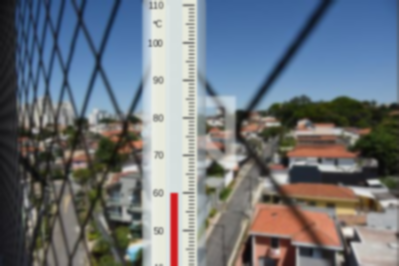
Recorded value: °C 60
